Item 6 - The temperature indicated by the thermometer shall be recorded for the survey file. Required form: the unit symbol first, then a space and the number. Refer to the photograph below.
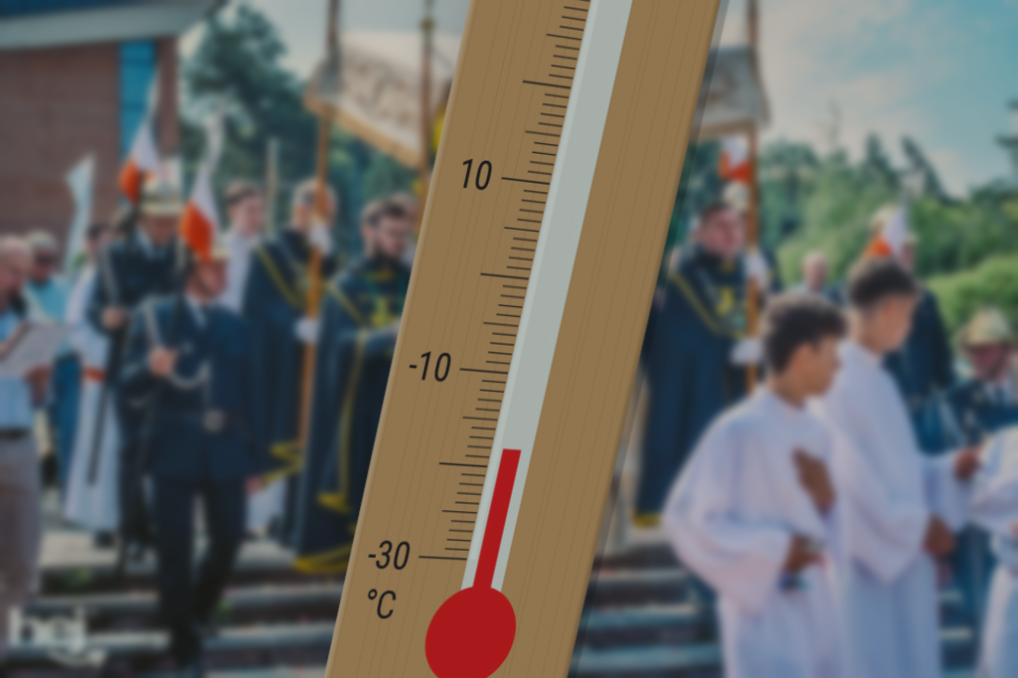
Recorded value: °C -18
